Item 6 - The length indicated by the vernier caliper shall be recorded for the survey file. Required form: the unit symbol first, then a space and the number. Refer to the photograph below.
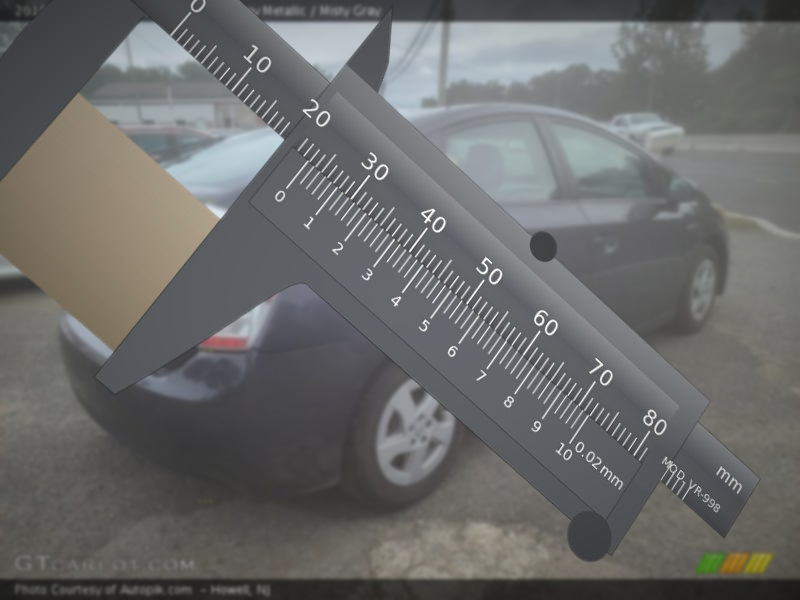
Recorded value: mm 22.8
